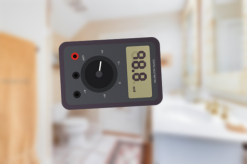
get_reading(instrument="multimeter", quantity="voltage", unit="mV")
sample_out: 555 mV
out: 98.8 mV
